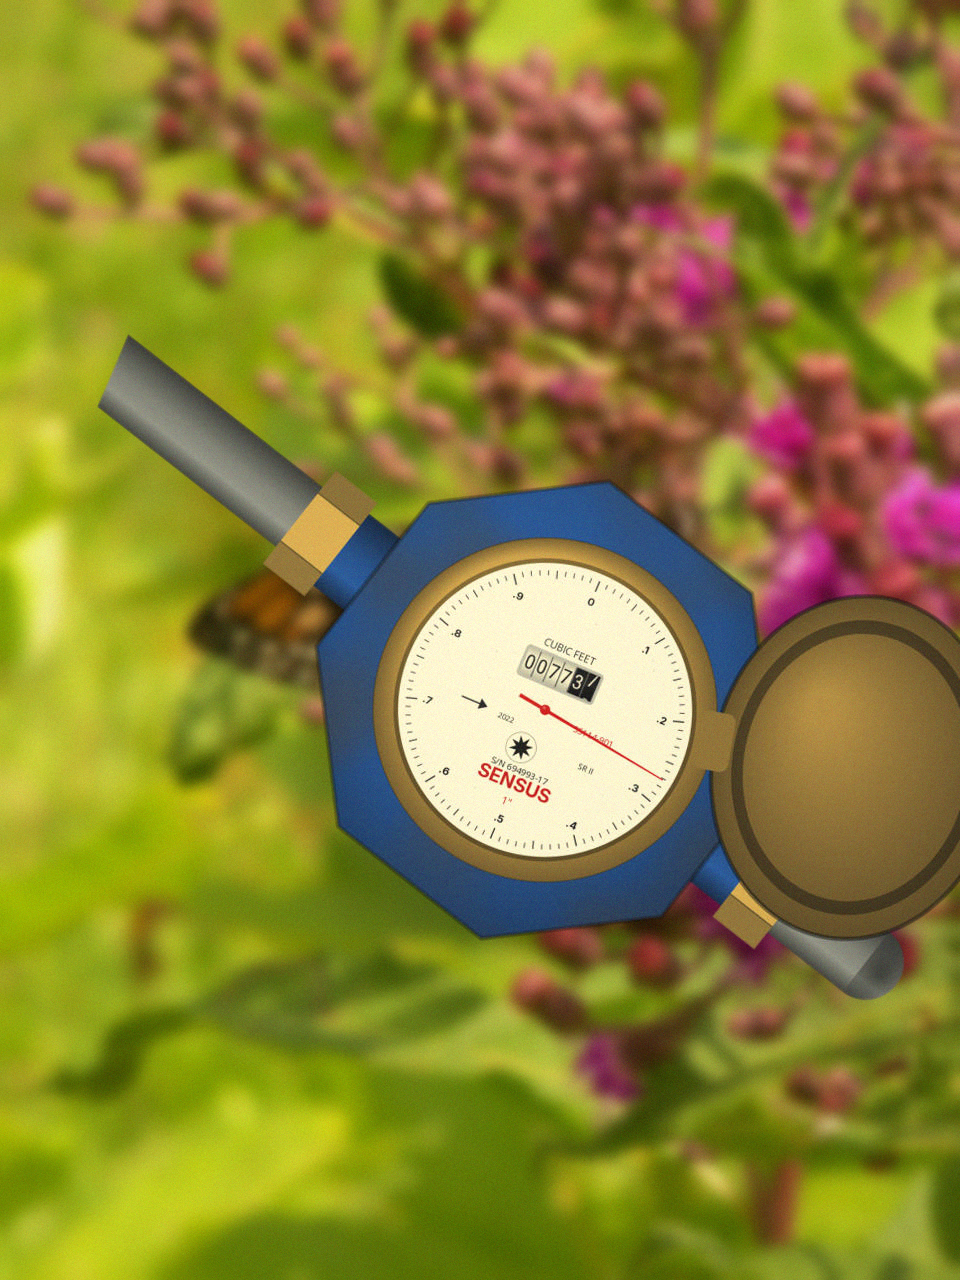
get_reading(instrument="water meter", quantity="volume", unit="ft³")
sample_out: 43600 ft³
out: 7737.27 ft³
